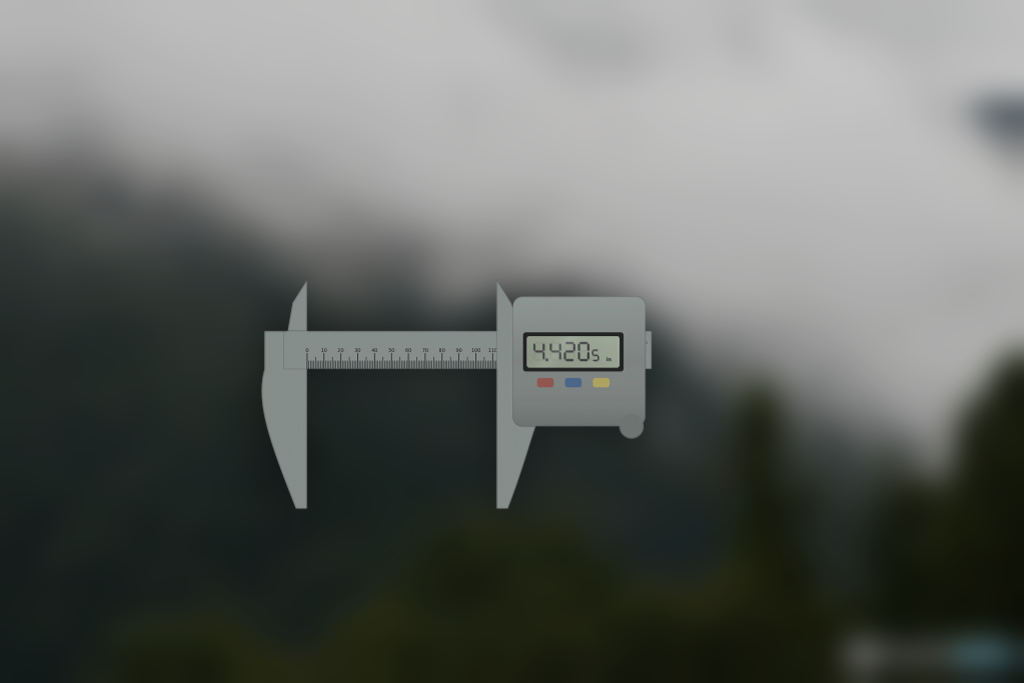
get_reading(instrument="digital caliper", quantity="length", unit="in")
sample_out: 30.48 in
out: 4.4205 in
